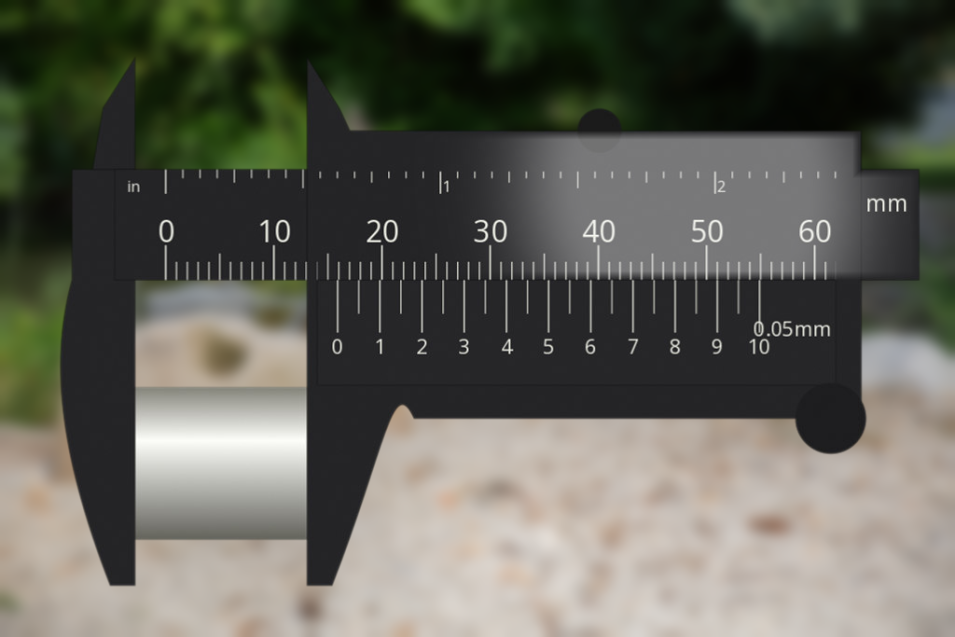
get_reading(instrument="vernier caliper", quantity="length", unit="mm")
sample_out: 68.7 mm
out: 15.9 mm
